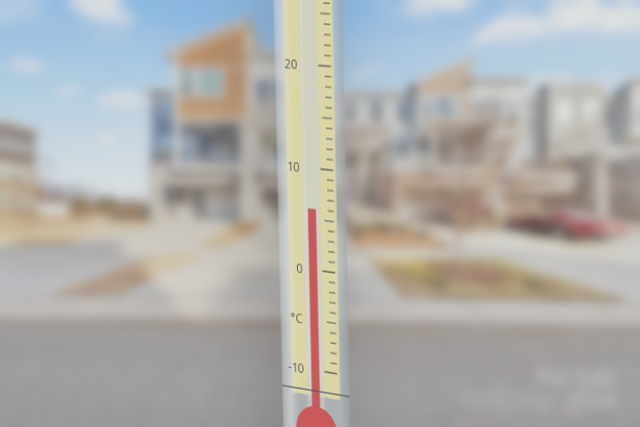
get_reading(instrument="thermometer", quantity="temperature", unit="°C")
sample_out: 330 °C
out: 6 °C
